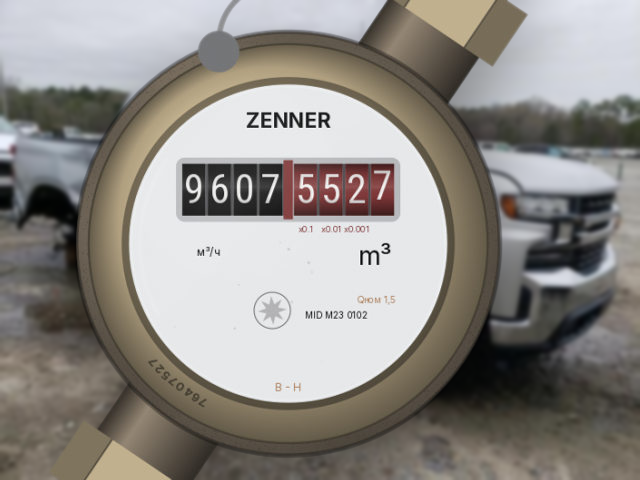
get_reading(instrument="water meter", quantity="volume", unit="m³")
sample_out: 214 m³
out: 9607.5527 m³
